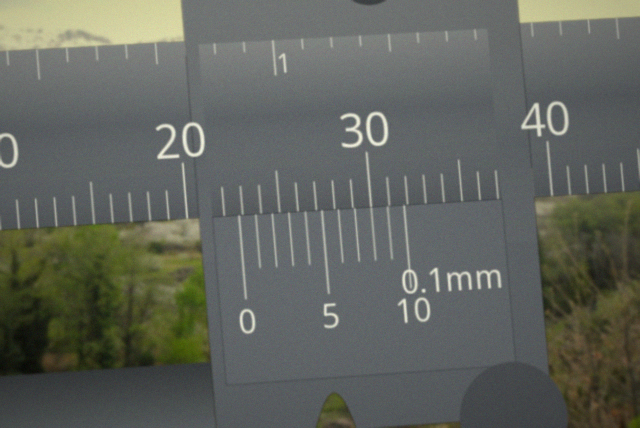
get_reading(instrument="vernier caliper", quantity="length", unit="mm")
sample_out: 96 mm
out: 22.8 mm
